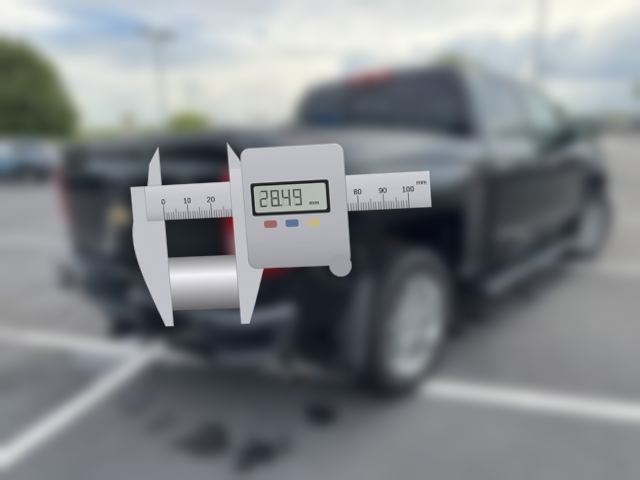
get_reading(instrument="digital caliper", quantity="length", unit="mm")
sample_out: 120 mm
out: 28.49 mm
